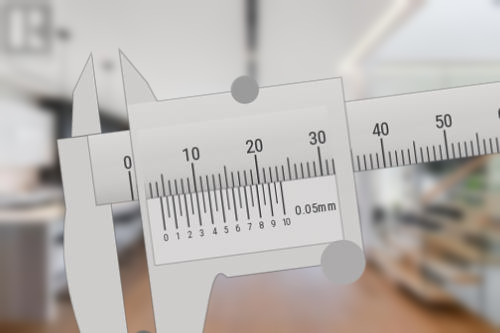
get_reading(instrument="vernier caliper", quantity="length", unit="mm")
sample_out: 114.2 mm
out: 4.4 mm
